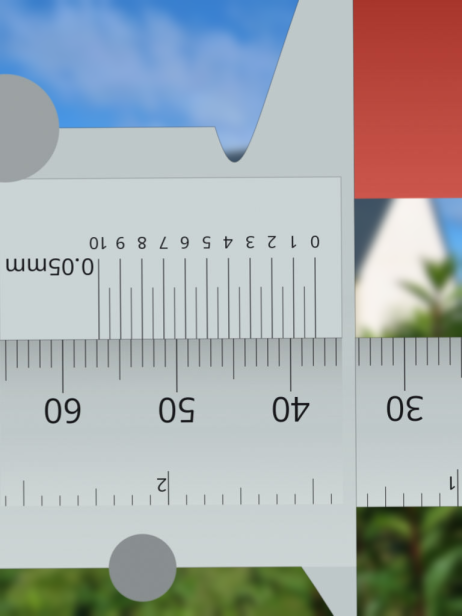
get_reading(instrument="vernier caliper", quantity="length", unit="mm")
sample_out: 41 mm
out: 37.8 mm
